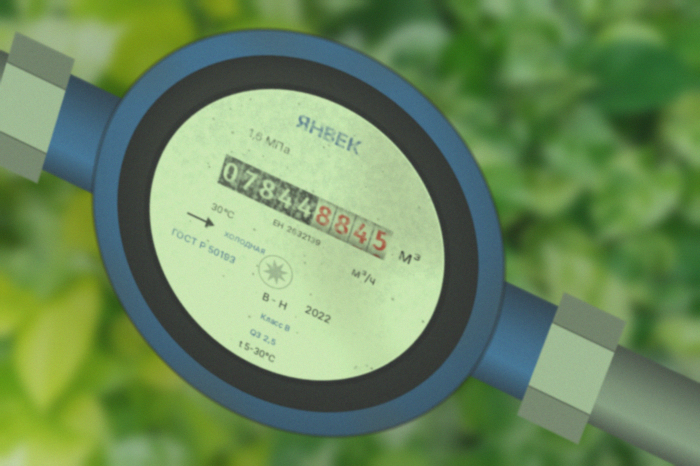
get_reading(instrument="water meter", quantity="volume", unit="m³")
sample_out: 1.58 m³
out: 7844.8845 m³
